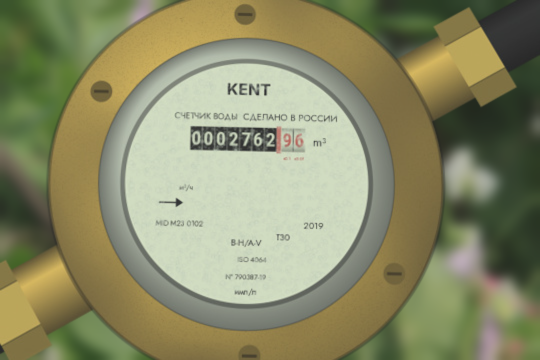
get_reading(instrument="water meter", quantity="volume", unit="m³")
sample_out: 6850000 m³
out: 2762.96 m³
